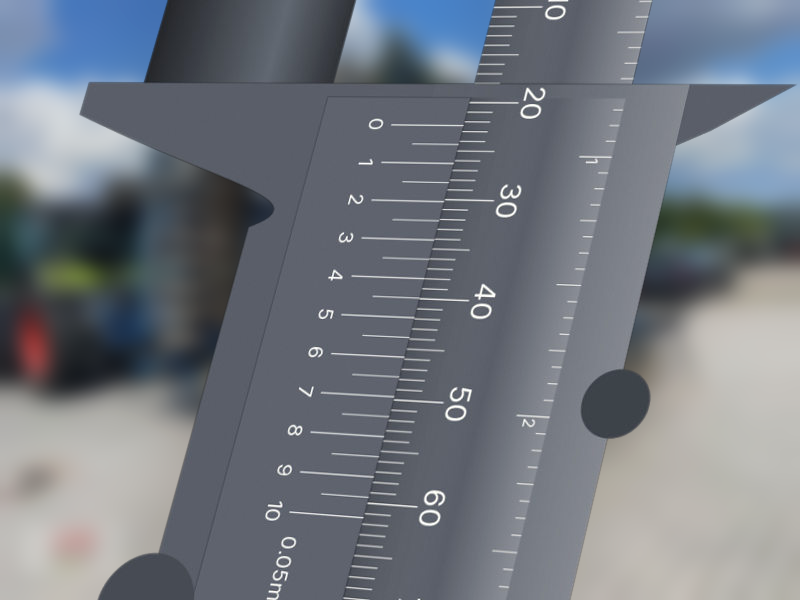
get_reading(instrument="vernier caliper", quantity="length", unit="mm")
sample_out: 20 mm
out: 22.4 mm
